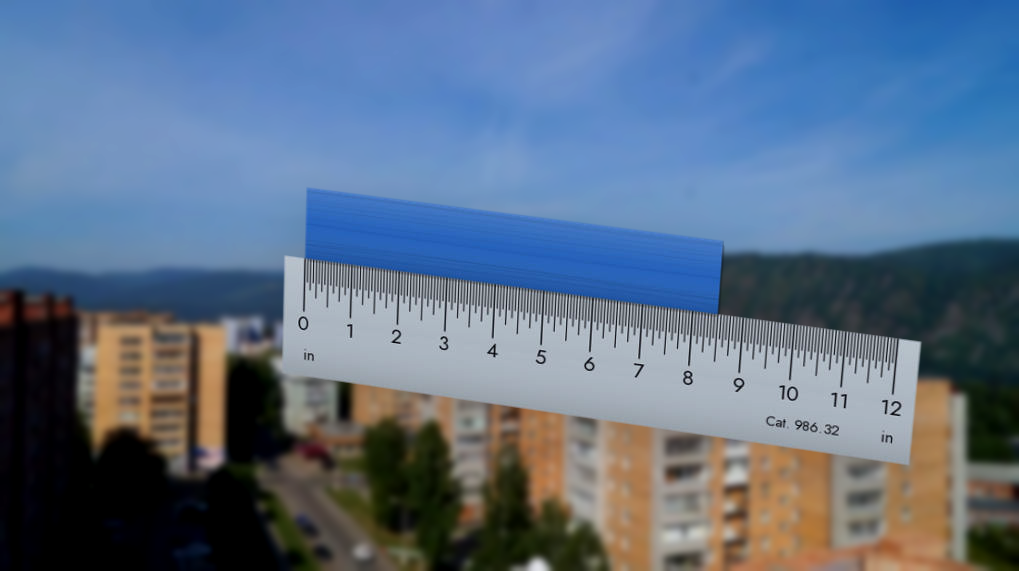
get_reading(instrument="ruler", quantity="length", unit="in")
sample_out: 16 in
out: 8.5 in
